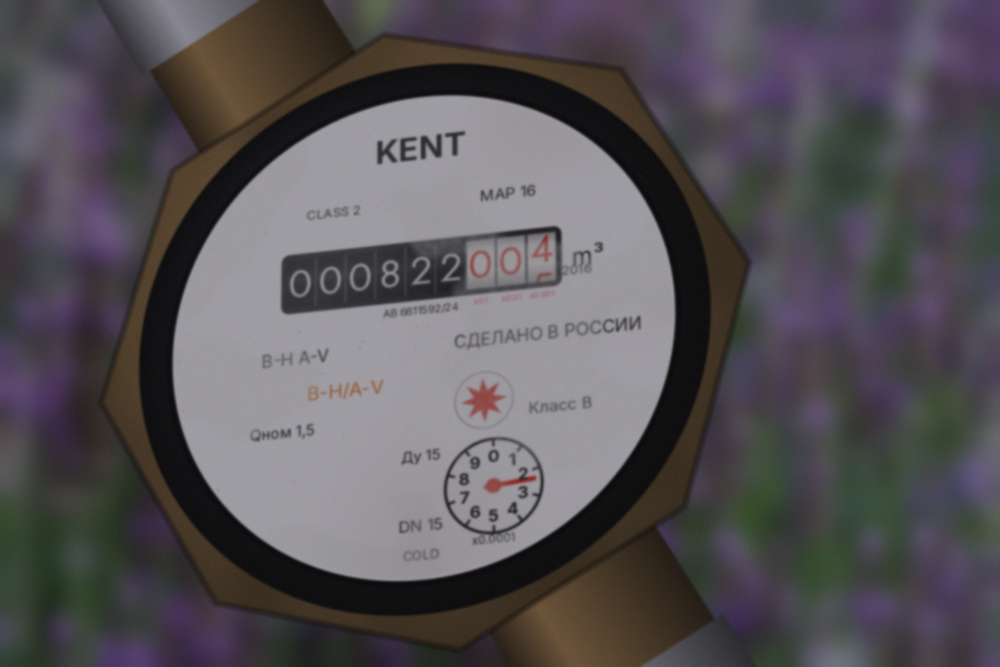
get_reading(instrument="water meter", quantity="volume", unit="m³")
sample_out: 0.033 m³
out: 822.0042 m³
